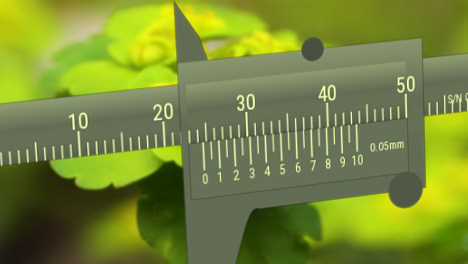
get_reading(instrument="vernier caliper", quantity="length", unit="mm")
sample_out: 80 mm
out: 24.6 mm
